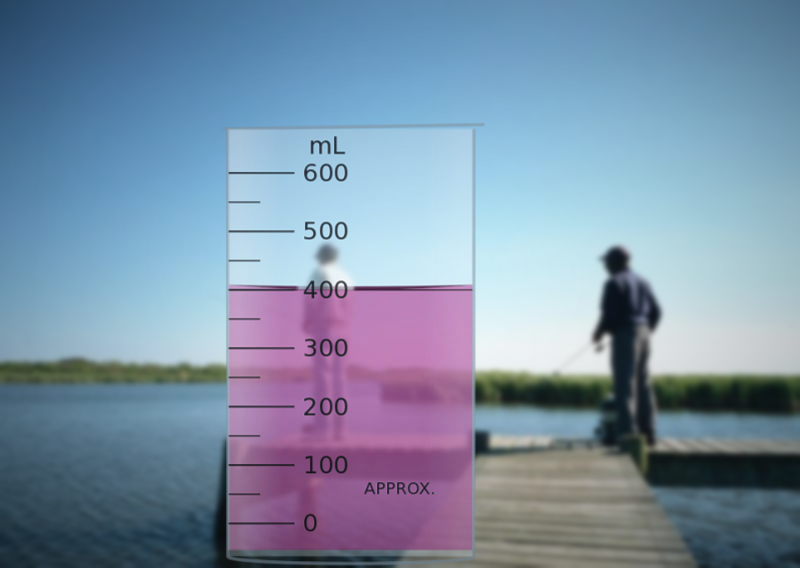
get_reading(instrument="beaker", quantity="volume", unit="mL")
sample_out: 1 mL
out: 400 mL
